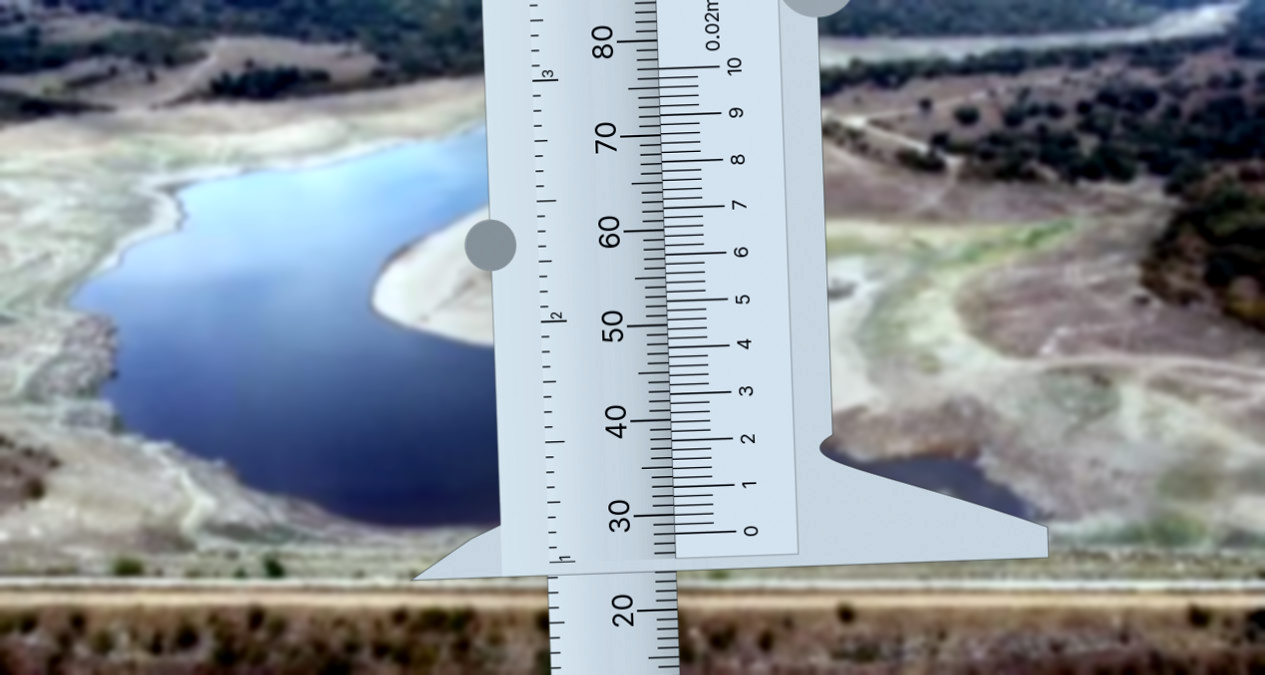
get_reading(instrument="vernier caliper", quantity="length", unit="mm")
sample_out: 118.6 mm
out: 28.0 mm
